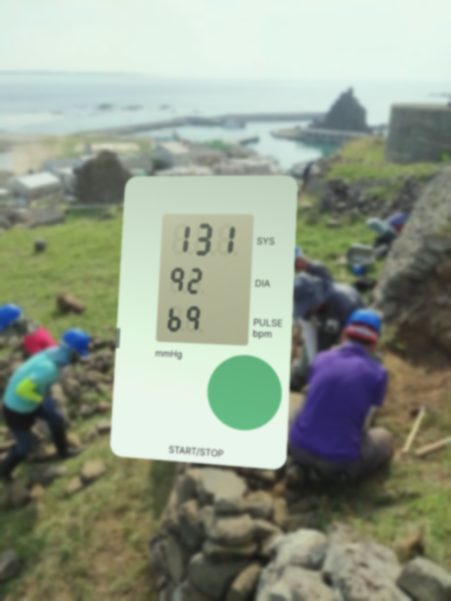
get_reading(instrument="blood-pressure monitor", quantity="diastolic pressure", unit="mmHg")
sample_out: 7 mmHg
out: 92 mmHg
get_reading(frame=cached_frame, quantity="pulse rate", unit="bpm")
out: 69 bpm
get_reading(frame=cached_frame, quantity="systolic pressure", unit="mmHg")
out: 131 mmHg
